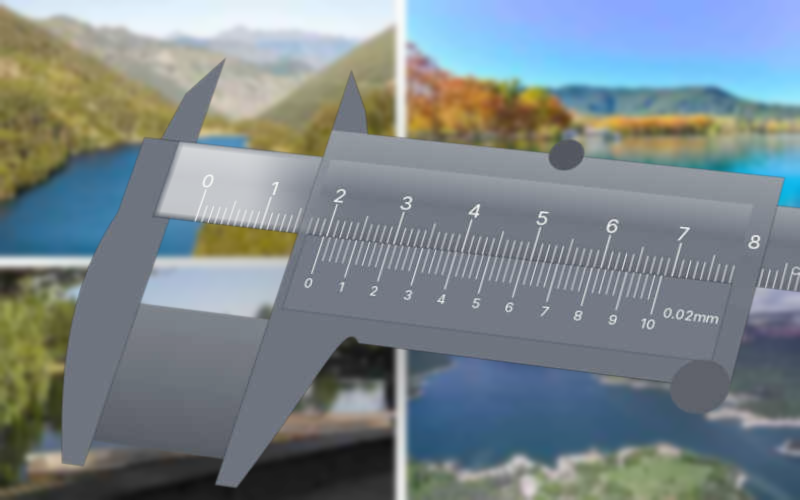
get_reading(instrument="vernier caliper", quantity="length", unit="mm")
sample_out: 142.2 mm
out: 19.6 mm
